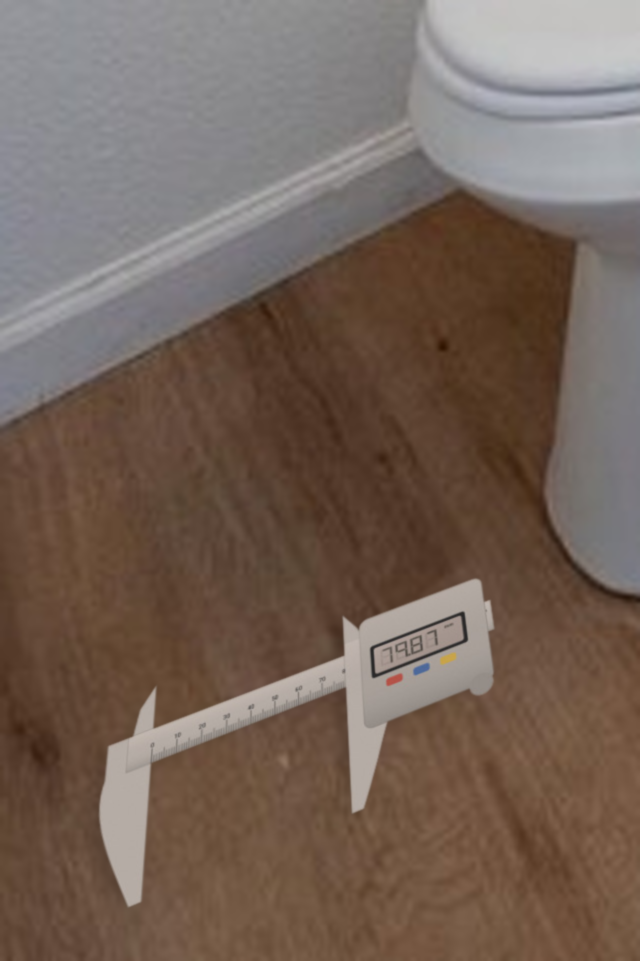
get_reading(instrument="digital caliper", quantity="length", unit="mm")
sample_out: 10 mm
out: 79.87 mm
